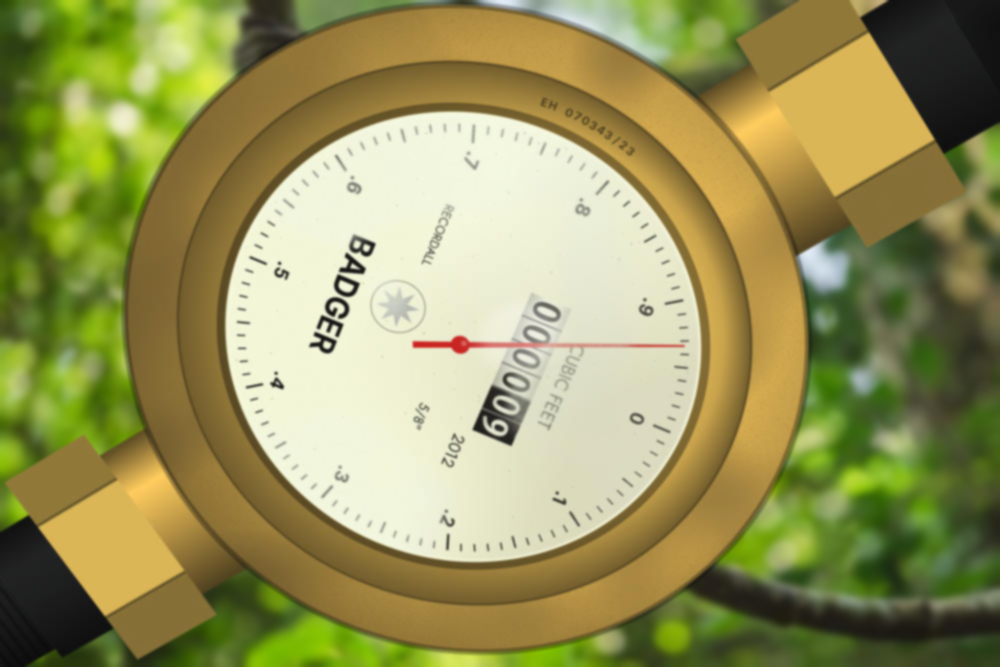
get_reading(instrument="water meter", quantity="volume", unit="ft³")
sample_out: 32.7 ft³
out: 8.93 ft³
